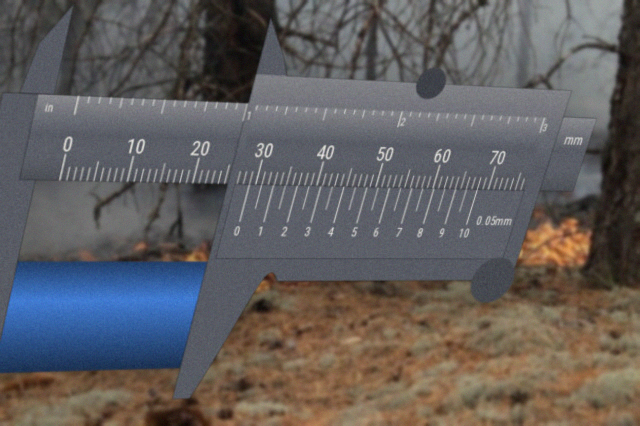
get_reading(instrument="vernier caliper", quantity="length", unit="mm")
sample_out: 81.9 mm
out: 29.0 mm
